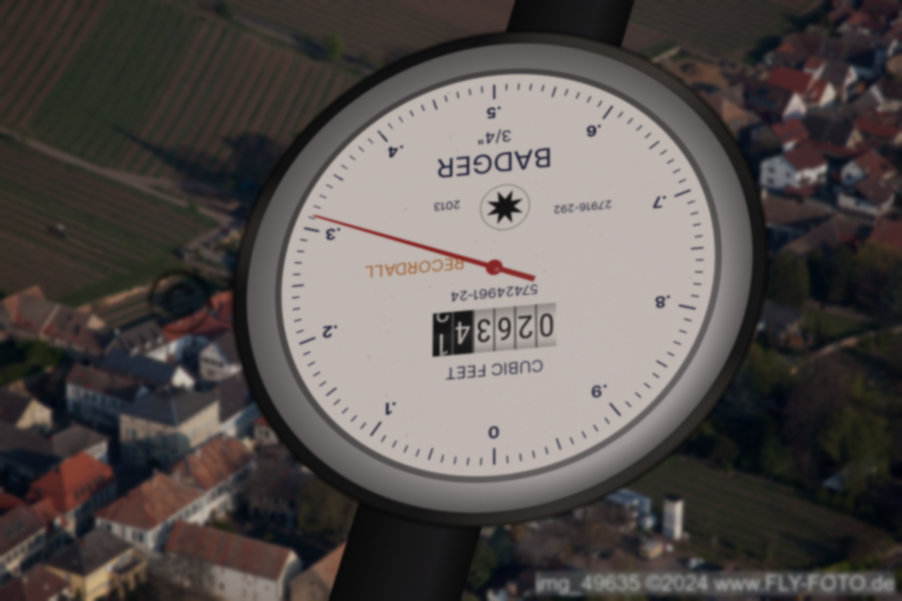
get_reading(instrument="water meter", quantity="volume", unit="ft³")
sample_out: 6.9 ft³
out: 26341.31 ft³
